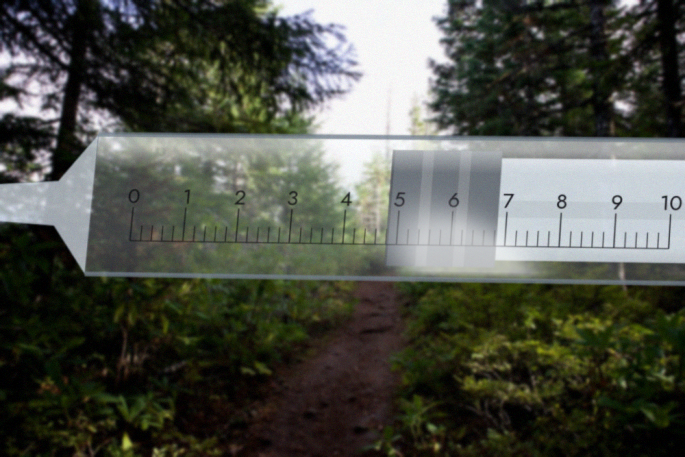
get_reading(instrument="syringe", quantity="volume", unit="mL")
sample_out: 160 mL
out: 4.8 mL
